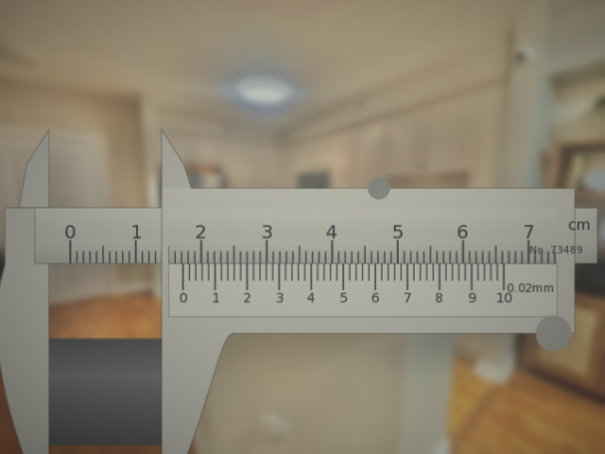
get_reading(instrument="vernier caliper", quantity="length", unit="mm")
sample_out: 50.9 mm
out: 17.2 mm
